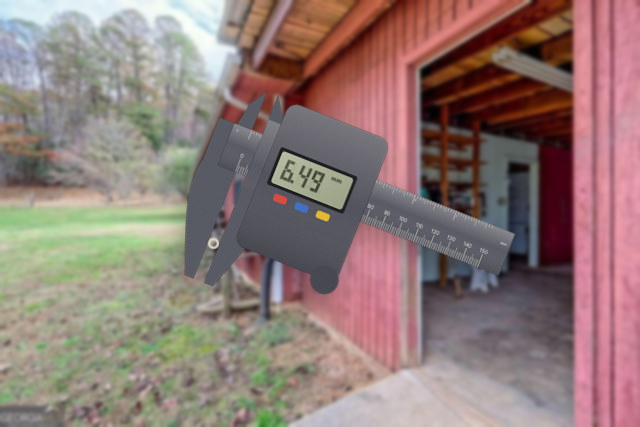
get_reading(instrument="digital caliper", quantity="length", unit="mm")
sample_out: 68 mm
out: 6.49 mm
